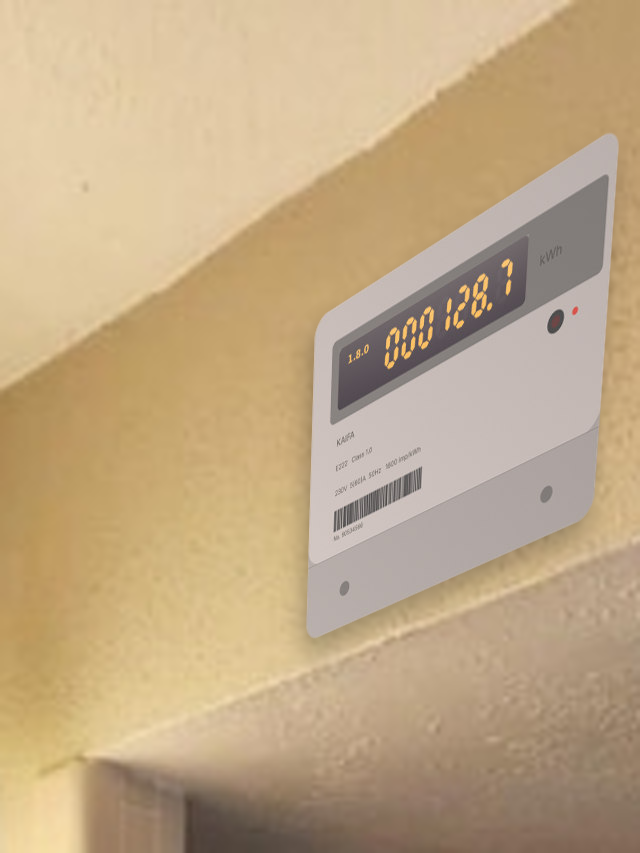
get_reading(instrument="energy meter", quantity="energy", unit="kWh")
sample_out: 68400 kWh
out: 128.7 kWh
